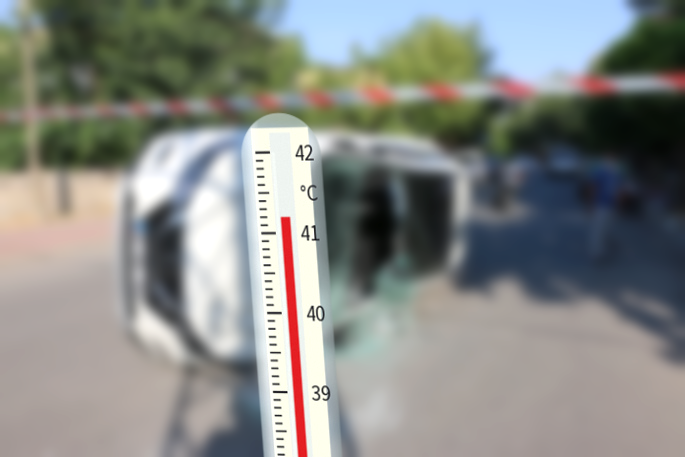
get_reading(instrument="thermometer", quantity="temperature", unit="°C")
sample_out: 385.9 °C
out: 41.2 °C
